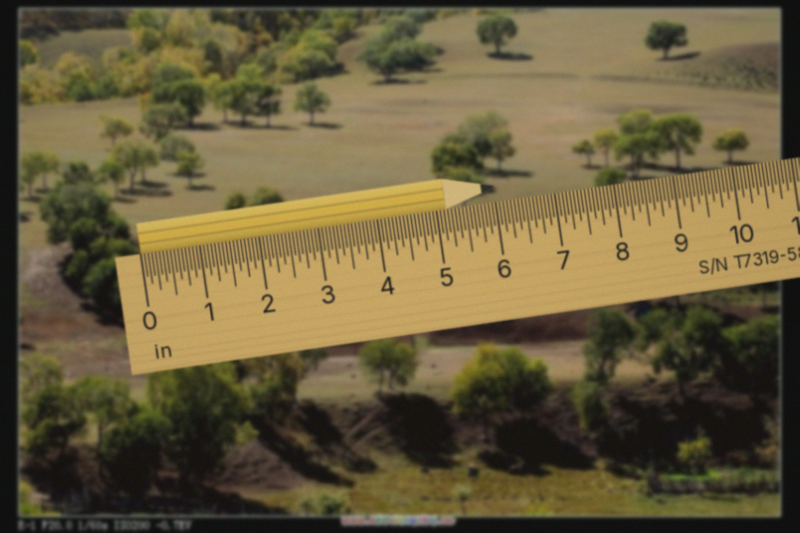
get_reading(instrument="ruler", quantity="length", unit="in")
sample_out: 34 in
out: 6 in
